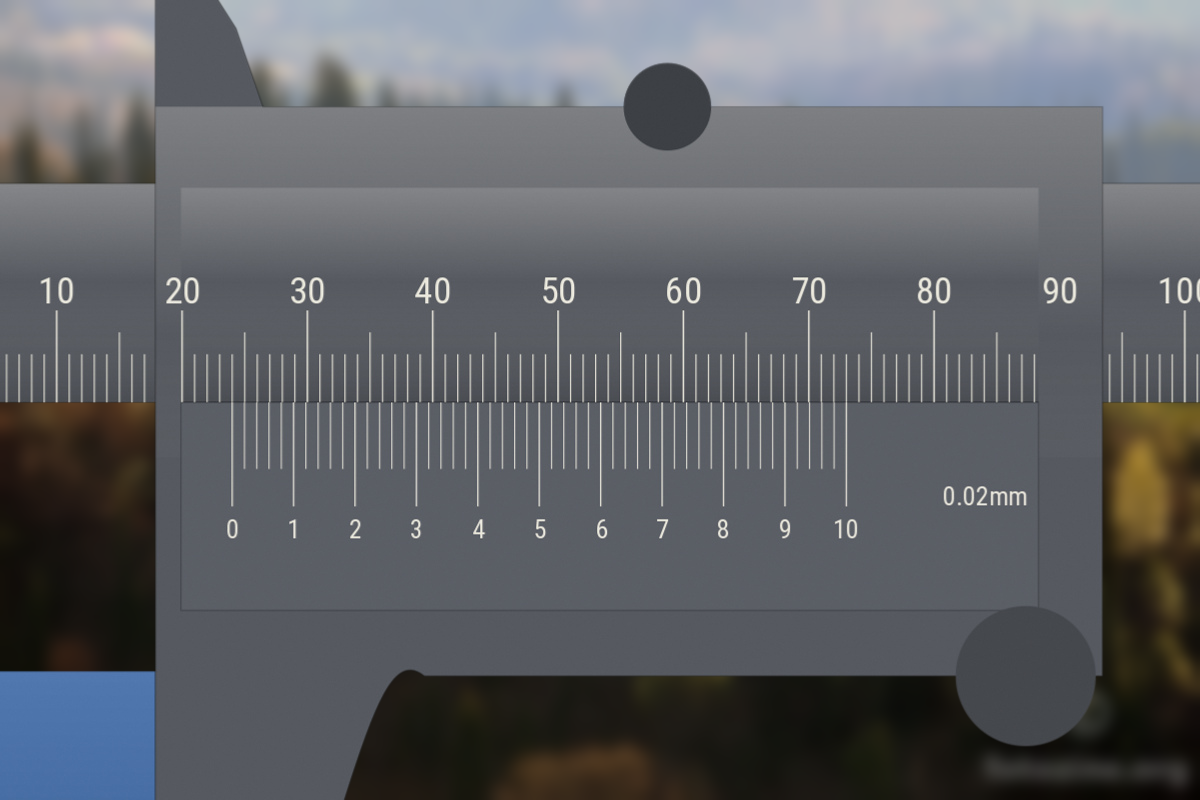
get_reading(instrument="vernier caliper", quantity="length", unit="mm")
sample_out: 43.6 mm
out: 24.0 mm
